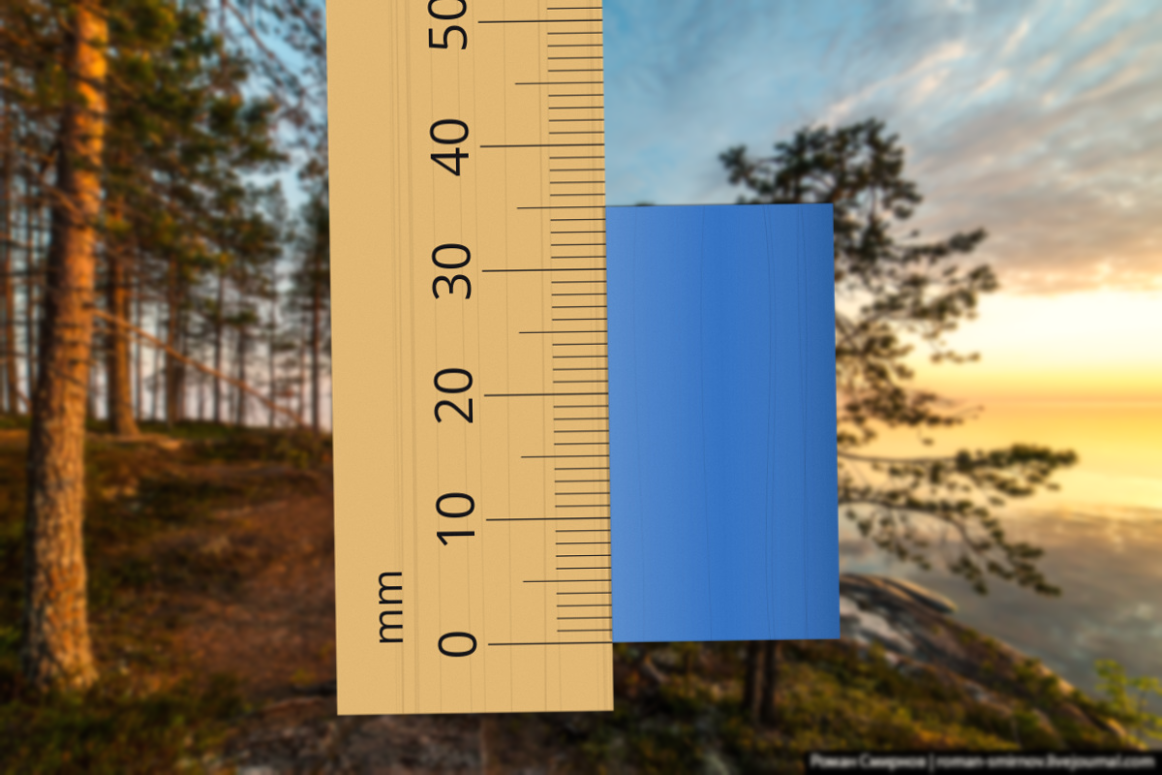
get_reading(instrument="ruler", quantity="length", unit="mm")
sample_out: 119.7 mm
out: 35 mm
